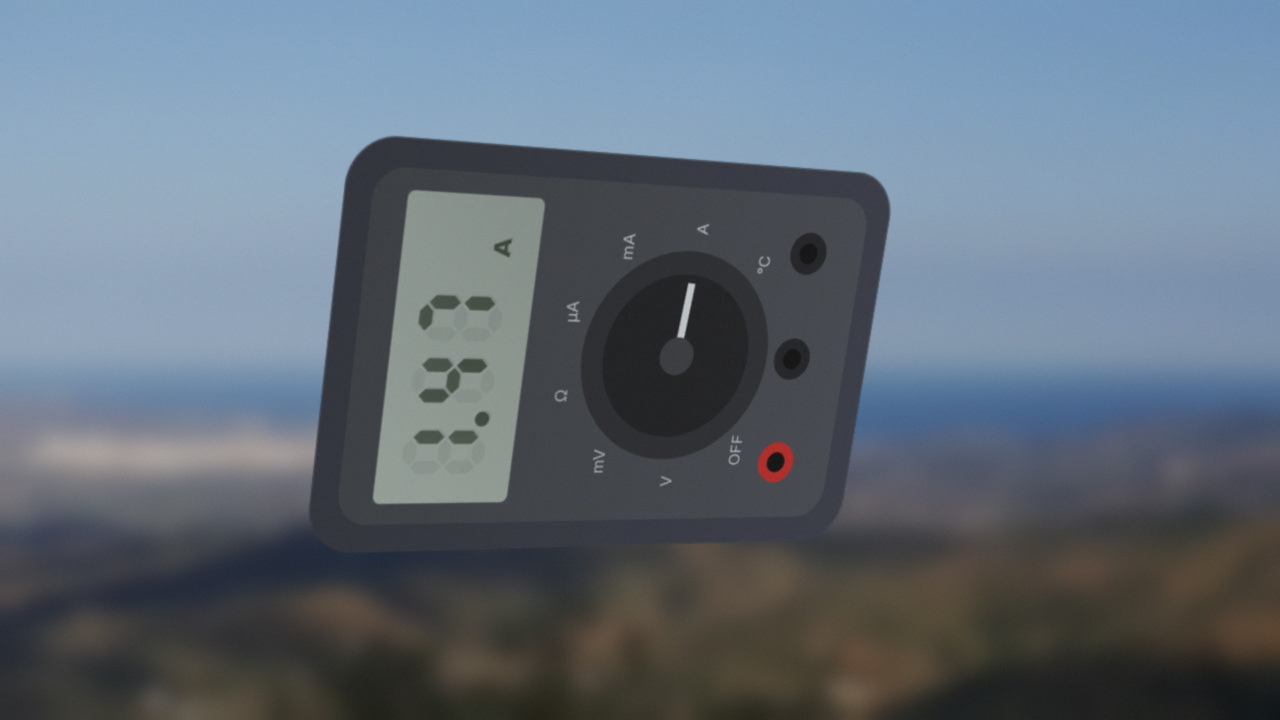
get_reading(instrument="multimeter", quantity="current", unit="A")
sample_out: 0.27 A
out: 1.47 A
